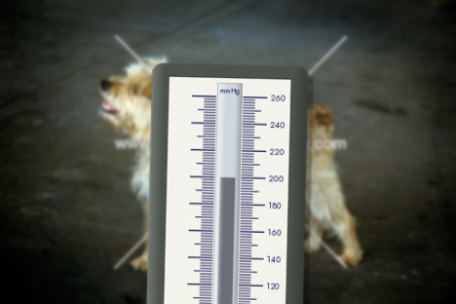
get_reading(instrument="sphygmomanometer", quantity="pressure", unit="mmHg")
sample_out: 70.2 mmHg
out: 200 mmHg
